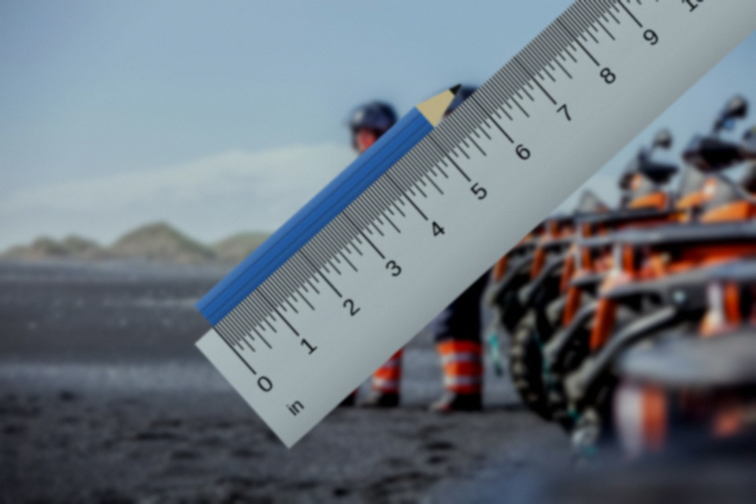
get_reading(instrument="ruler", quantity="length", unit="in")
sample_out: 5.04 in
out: 6 in
